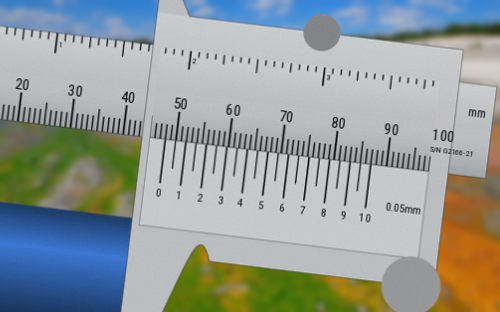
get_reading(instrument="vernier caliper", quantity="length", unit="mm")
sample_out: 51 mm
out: 48.0 mm
